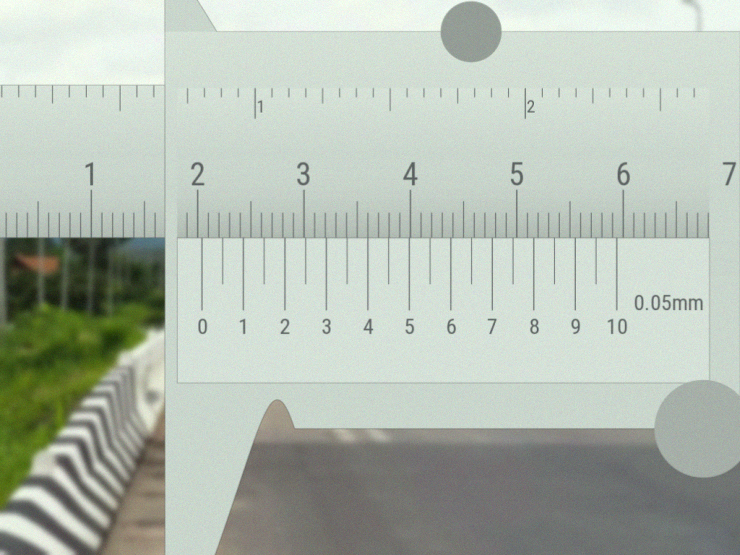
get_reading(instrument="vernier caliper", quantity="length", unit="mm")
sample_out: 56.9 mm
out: 20.4 mm
